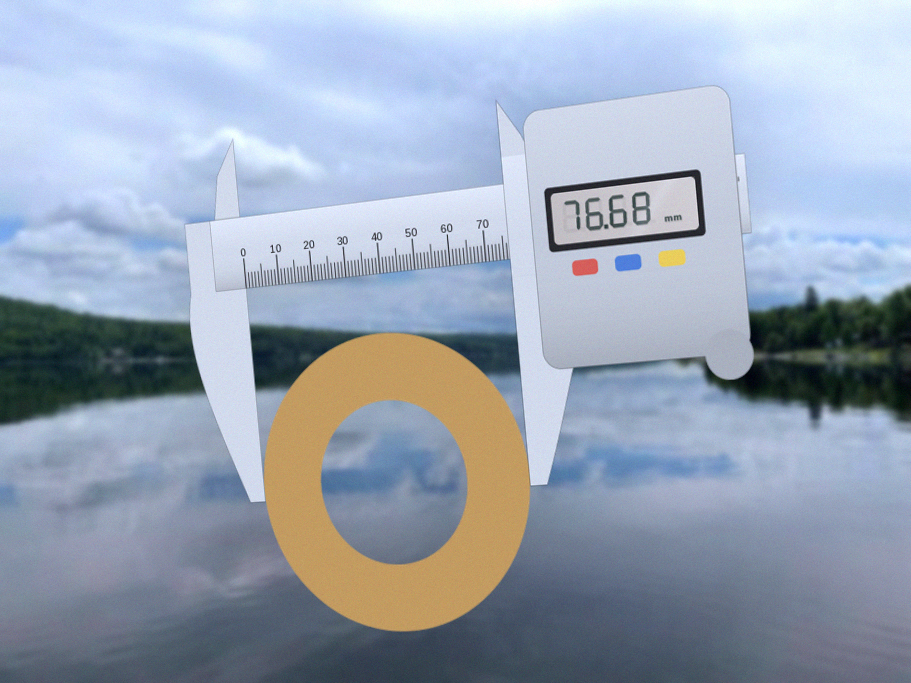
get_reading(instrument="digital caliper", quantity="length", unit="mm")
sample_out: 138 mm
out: 76.68 mm
